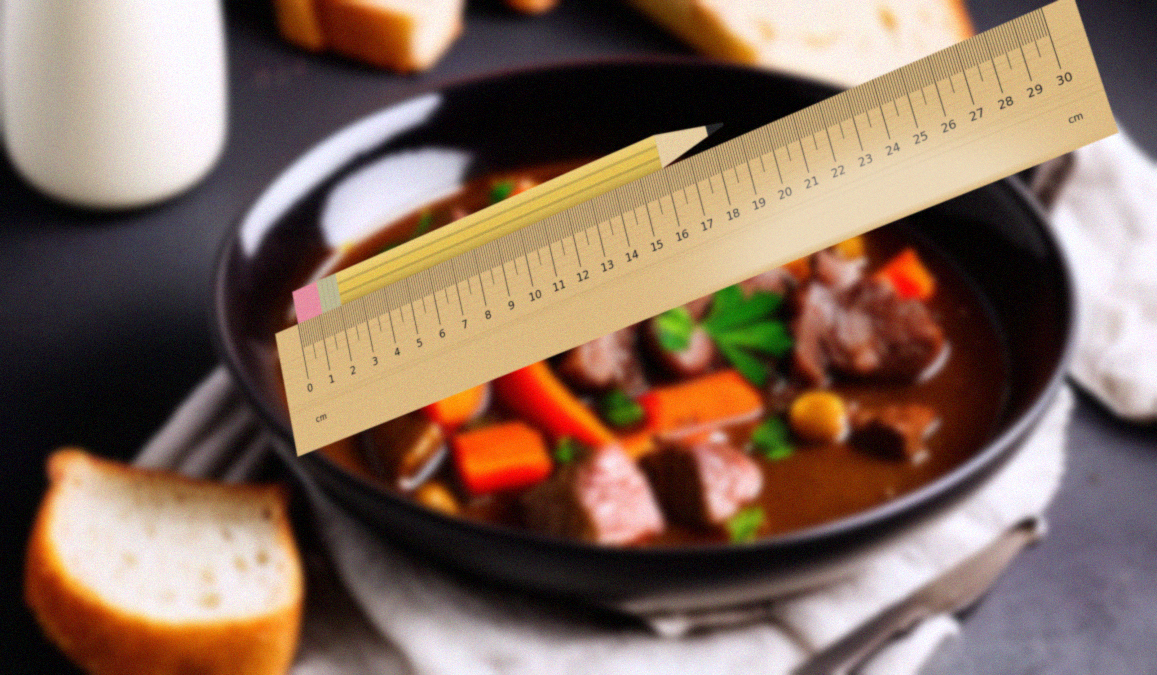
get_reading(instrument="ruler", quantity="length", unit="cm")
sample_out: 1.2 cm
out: 18.5 cm
